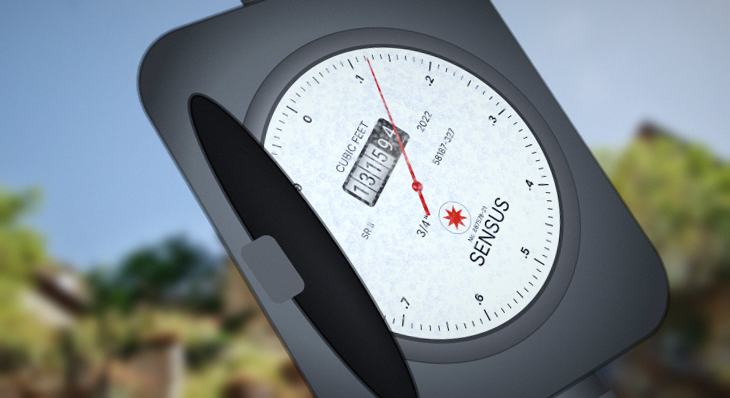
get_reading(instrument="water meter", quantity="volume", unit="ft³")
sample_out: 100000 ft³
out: 131594.12 ft³
